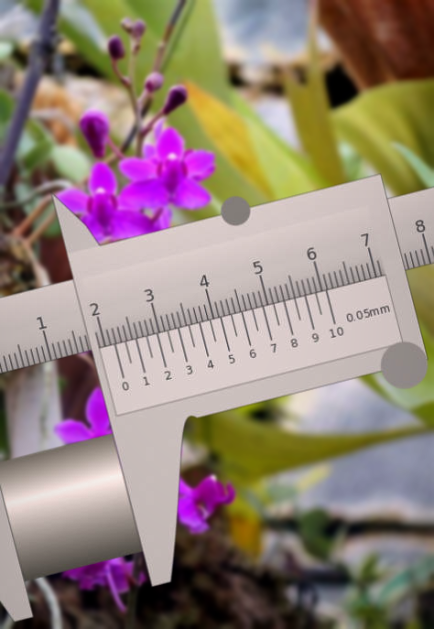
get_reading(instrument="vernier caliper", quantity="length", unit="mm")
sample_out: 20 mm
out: 21.8 mm
